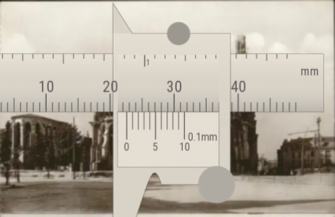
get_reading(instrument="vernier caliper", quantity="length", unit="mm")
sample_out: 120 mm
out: 22.6 mm
